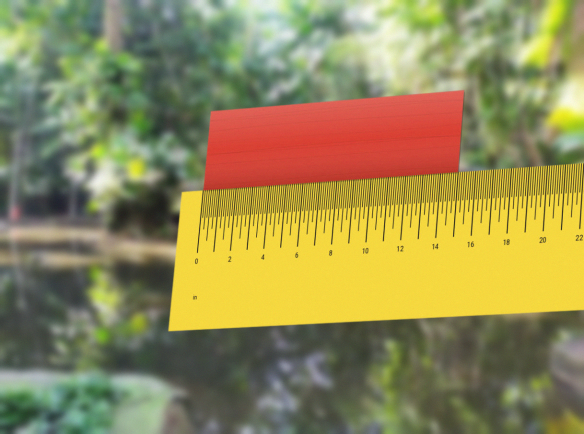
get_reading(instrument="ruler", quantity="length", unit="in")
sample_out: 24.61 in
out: 15 in
